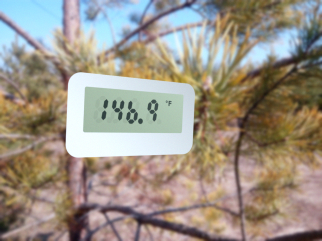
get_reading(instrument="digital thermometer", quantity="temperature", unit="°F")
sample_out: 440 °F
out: 146.9 °F
